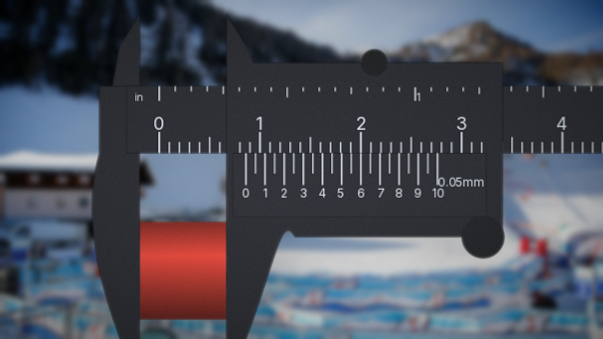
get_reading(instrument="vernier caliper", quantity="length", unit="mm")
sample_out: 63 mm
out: 8.6 mm
